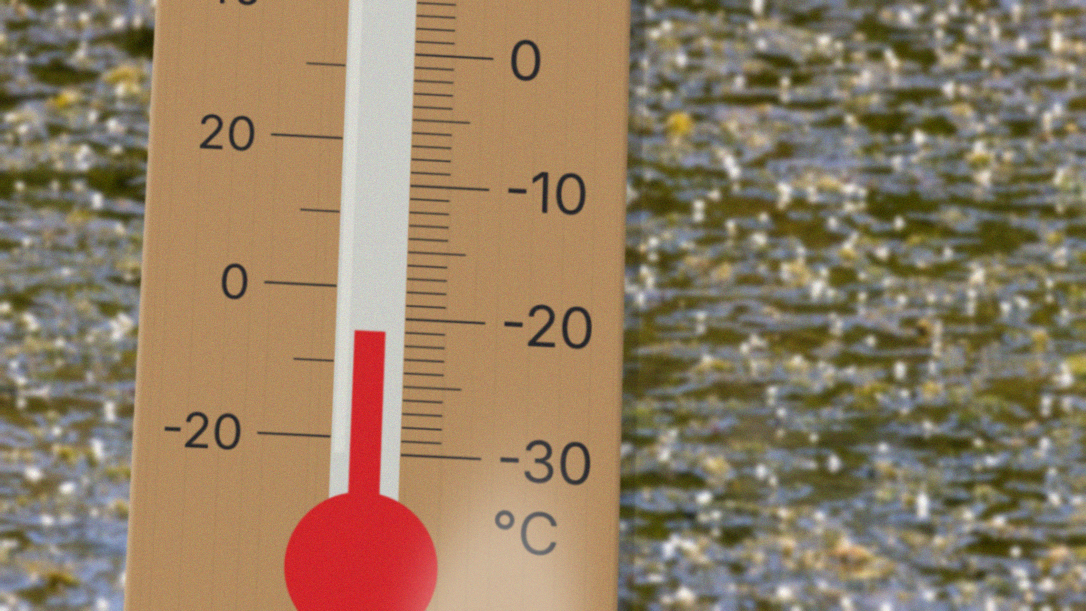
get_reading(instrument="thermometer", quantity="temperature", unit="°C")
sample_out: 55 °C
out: -21 °C
